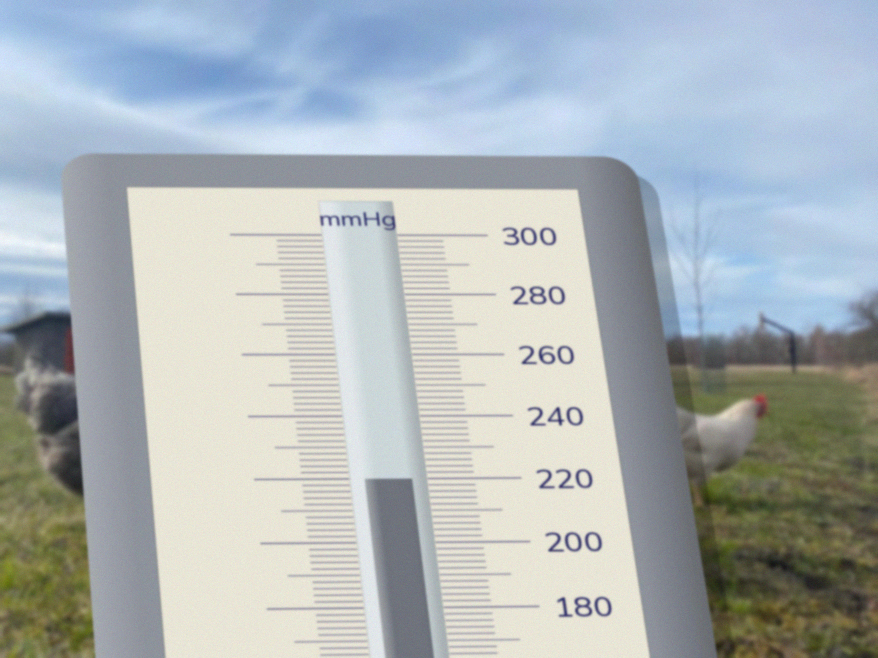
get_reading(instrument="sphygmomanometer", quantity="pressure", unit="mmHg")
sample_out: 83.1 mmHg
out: 220 mmHg
